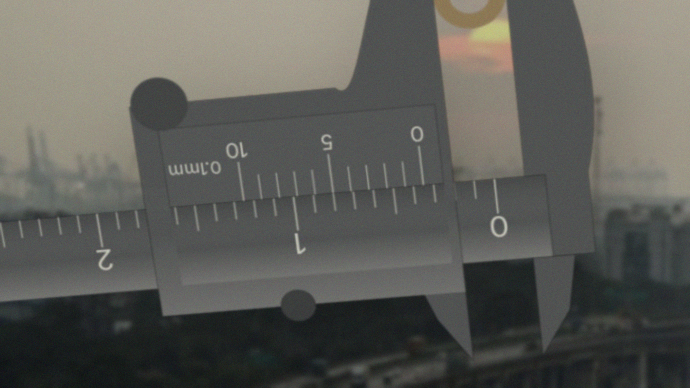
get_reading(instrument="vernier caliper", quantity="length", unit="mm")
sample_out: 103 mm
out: 3.5 mm
